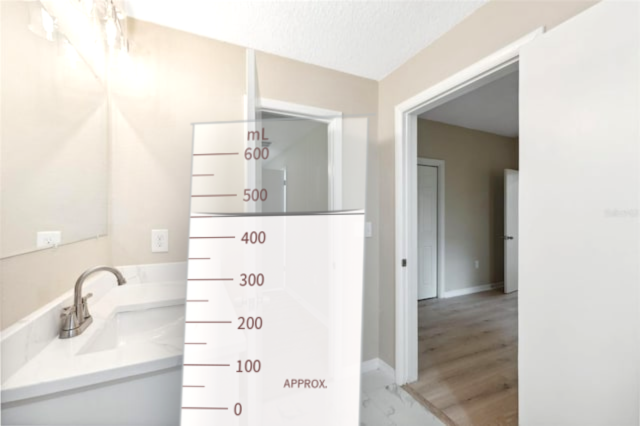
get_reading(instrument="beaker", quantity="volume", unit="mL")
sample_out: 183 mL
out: 450 mL
